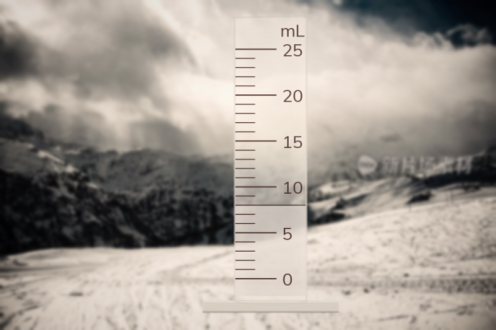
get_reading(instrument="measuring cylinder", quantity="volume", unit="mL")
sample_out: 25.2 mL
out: 8 mL
